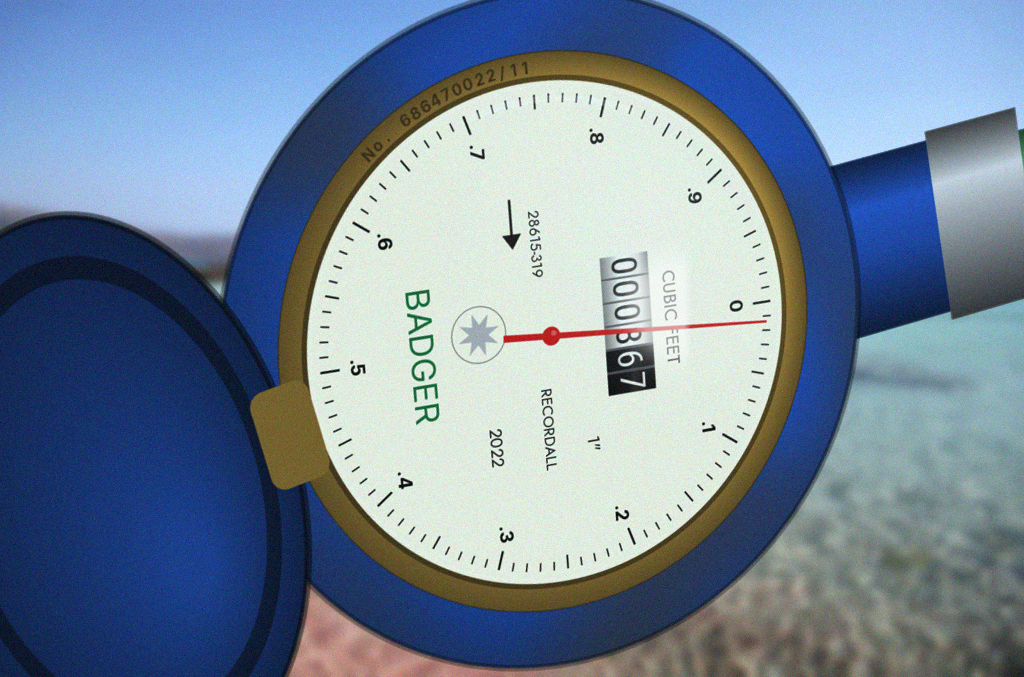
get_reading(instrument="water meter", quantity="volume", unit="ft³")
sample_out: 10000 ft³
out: 867.01 ft³
